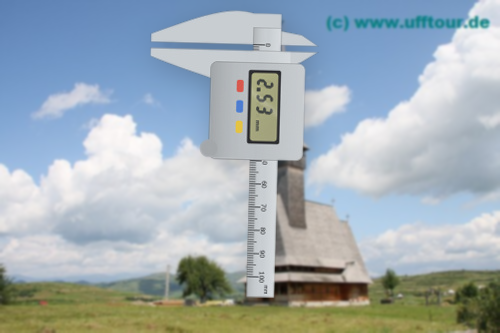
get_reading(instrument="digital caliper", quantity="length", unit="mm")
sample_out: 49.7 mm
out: 2.53 mm
